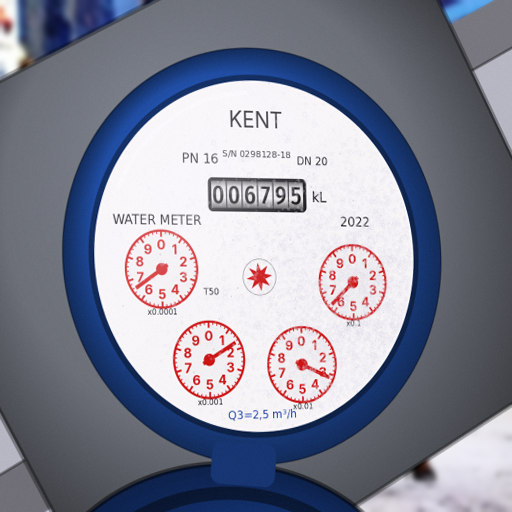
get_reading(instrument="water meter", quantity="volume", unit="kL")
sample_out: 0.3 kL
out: 6795.6316 kL
